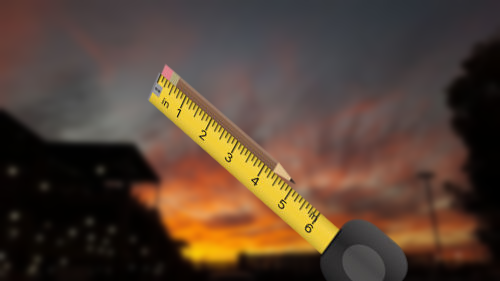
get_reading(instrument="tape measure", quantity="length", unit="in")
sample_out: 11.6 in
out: 5 in
